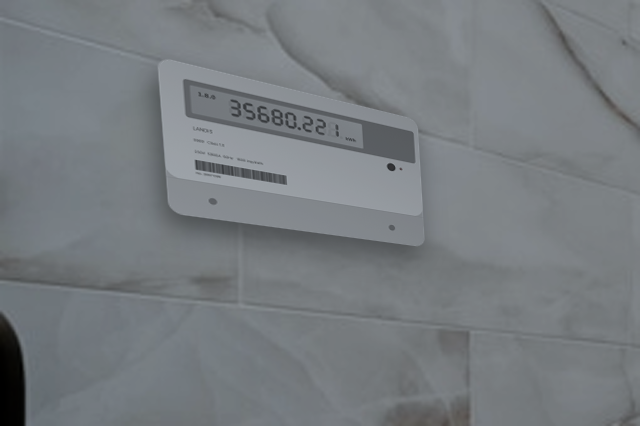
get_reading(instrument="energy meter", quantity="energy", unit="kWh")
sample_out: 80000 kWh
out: 35680.221 kWh
